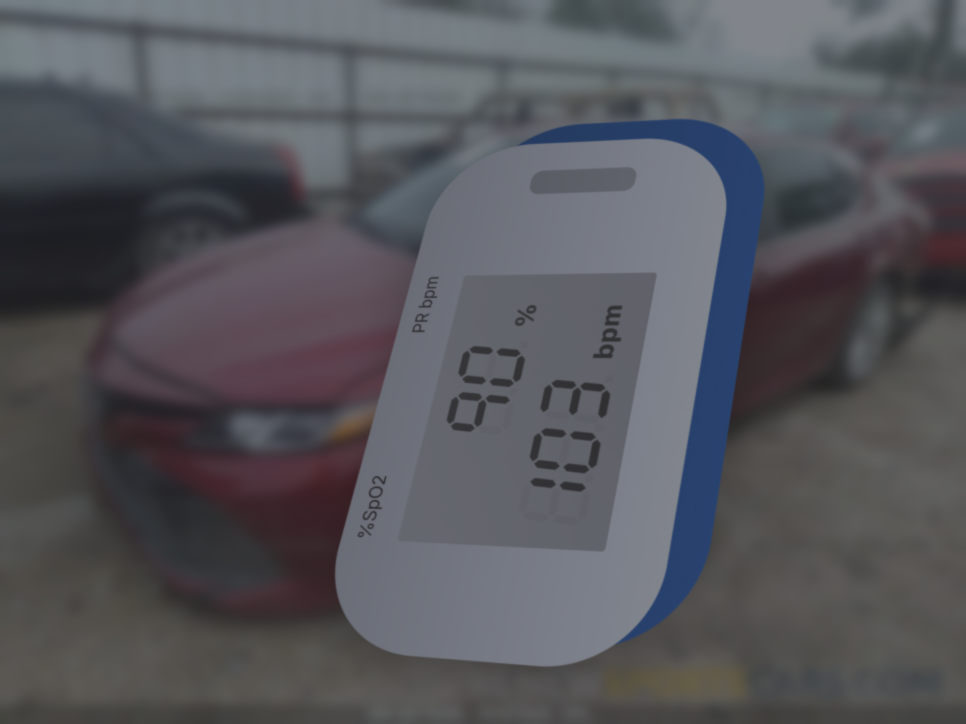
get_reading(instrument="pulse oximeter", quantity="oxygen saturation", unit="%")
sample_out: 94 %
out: 90 %
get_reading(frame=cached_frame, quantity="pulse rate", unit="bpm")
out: 103 bpm
